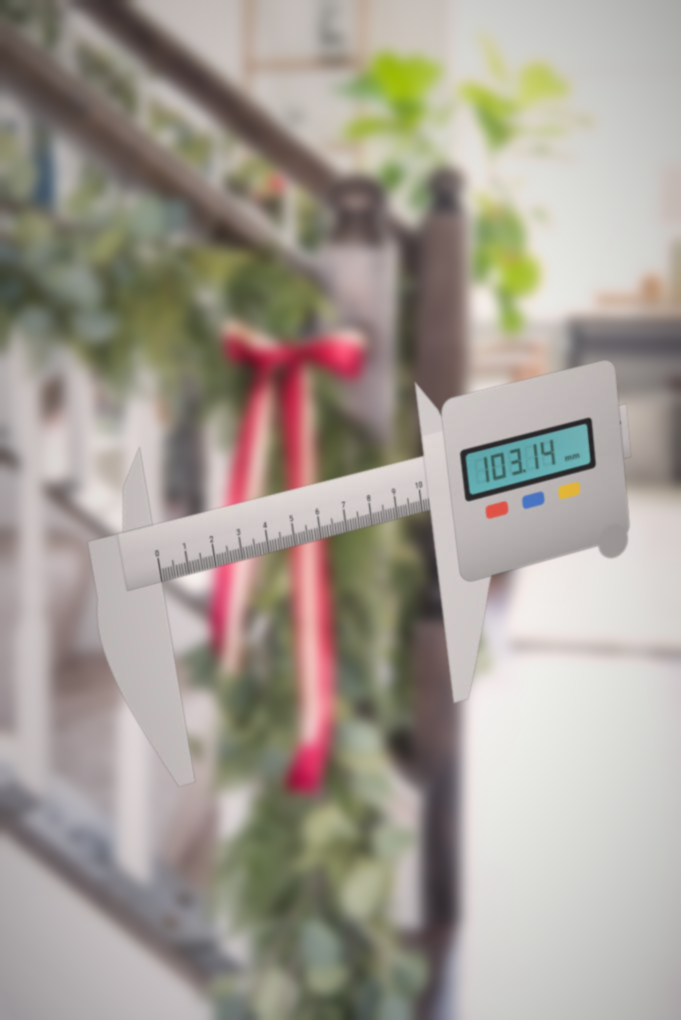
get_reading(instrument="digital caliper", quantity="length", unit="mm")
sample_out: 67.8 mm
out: 103.14 mm
